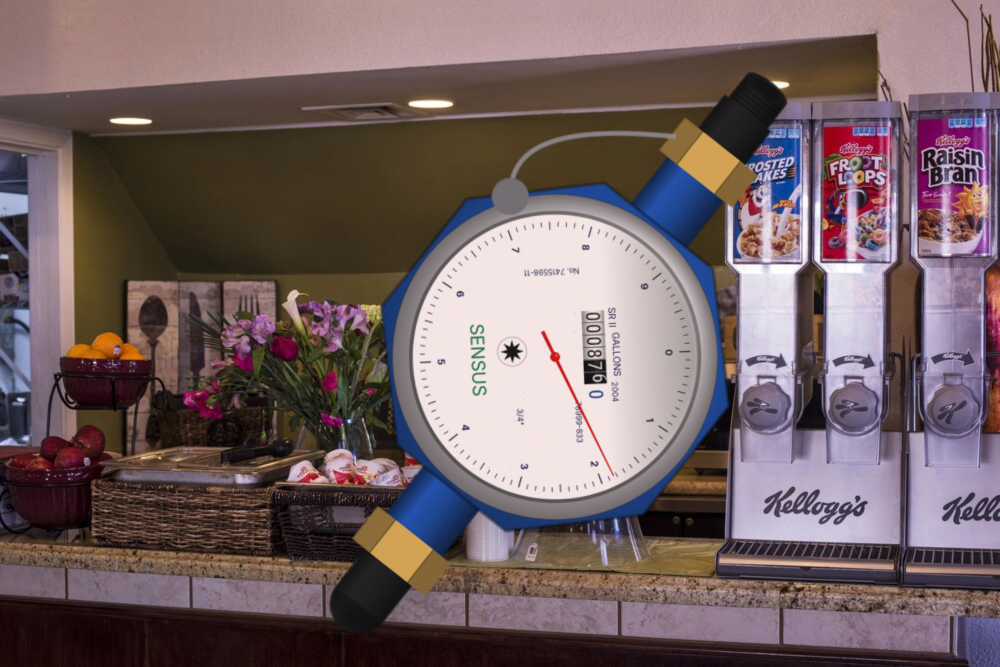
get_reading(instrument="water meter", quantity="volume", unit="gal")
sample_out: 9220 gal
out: 8761.8 gal
